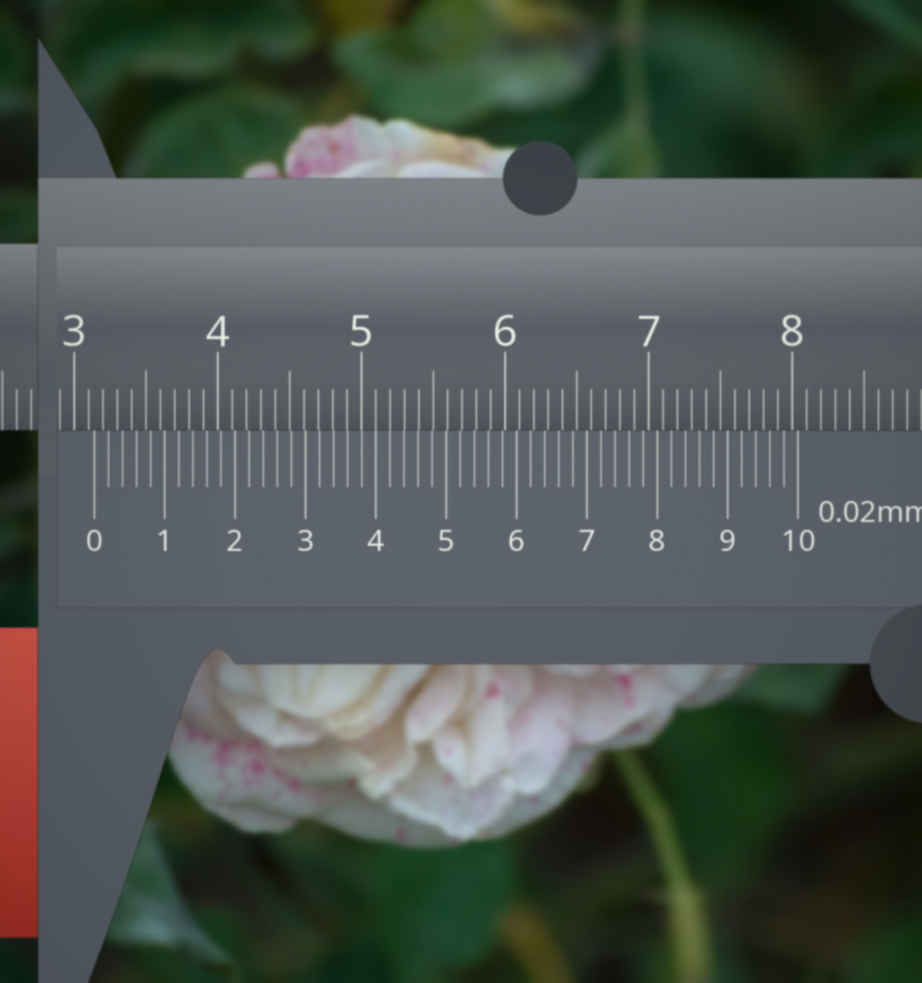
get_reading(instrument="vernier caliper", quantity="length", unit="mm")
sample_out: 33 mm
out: 31.4 mm
